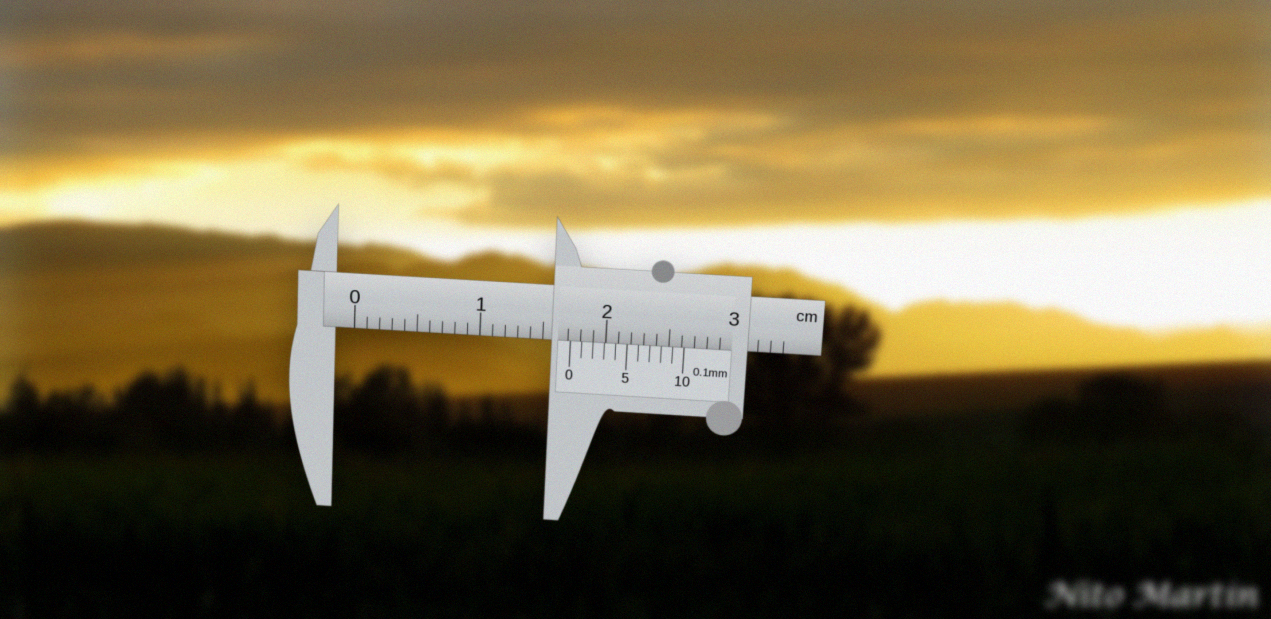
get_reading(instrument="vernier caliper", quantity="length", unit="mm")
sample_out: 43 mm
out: 17.2 mm
